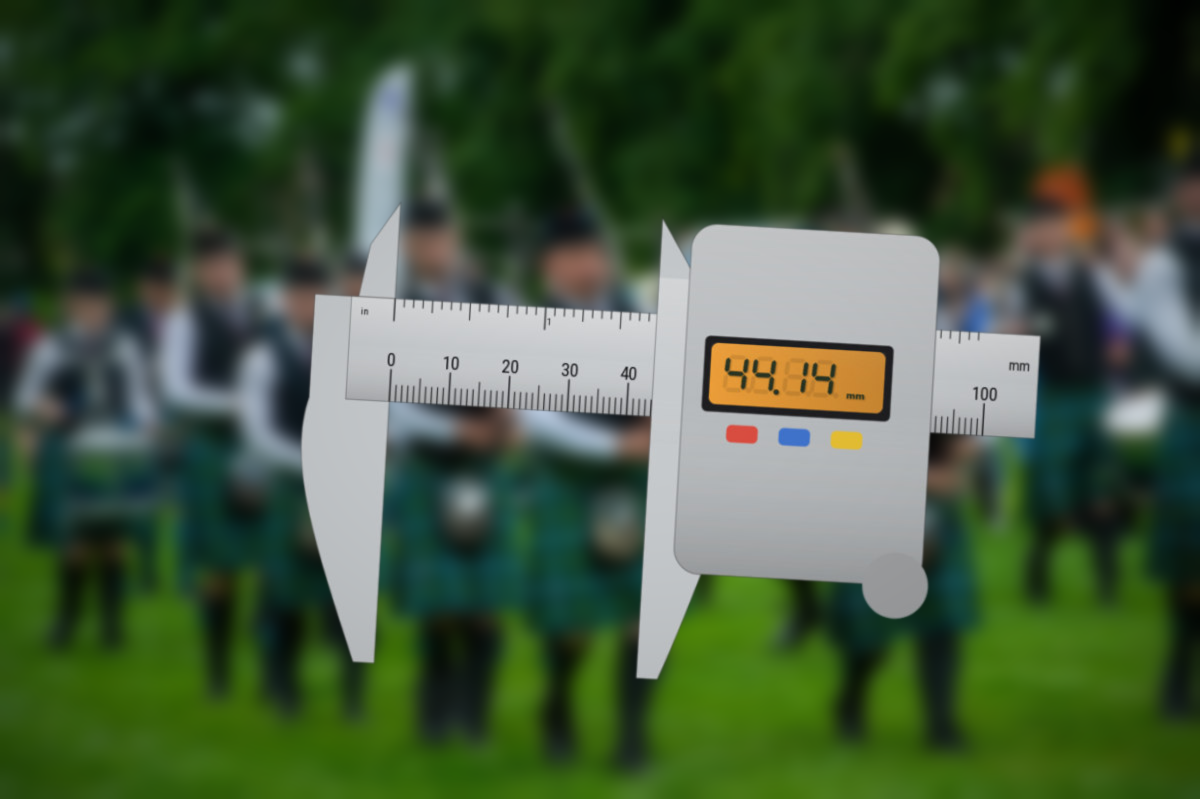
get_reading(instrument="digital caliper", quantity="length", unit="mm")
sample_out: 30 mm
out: 44.14 mm
